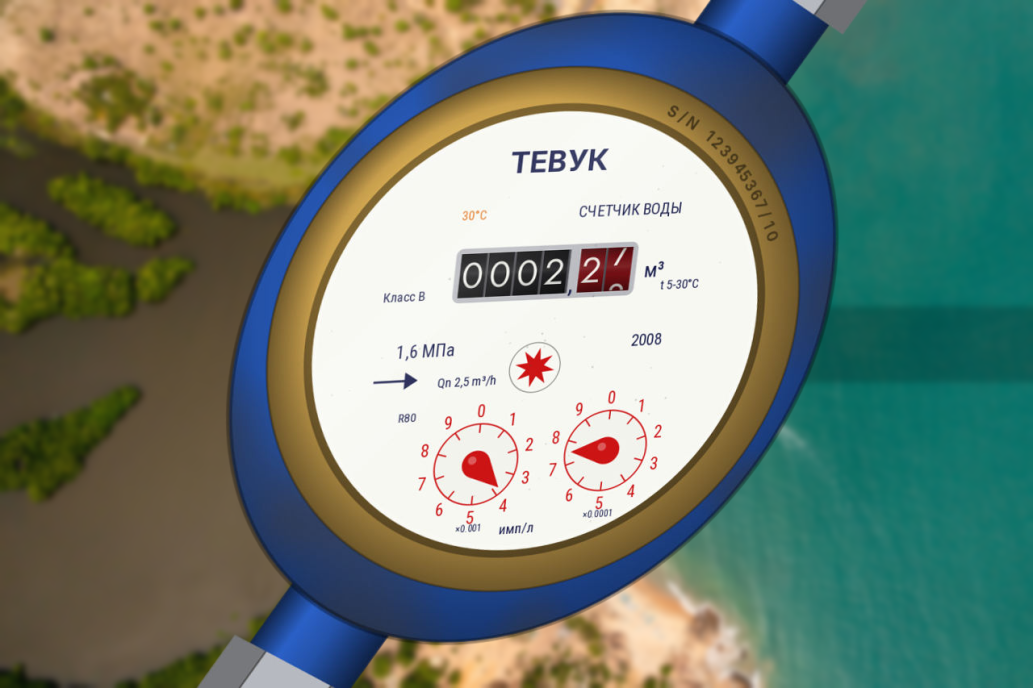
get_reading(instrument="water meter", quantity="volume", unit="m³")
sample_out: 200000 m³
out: 2.2737 m³
